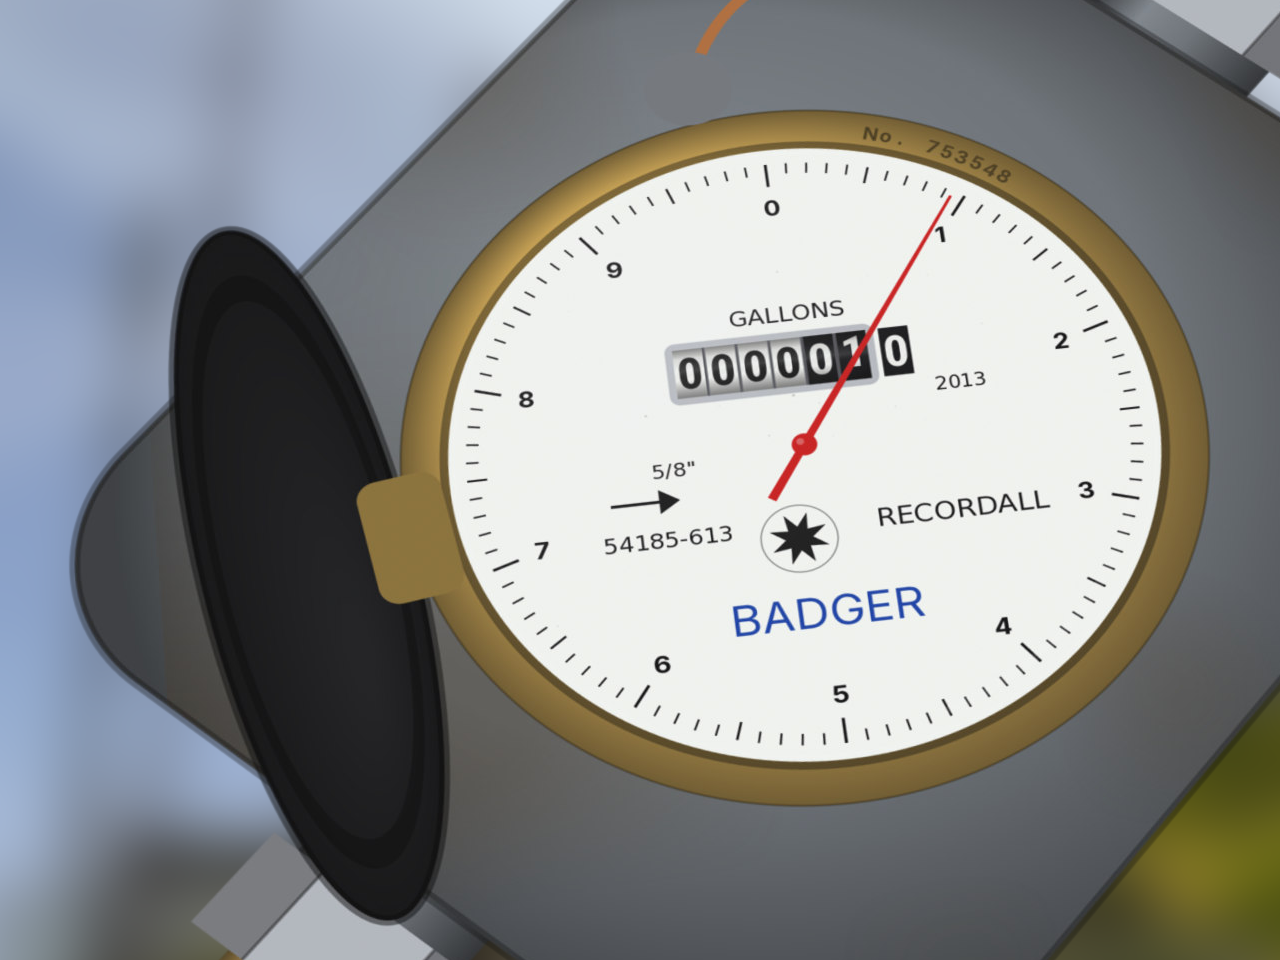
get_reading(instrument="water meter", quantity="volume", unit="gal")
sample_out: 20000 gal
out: 10.9 gal
